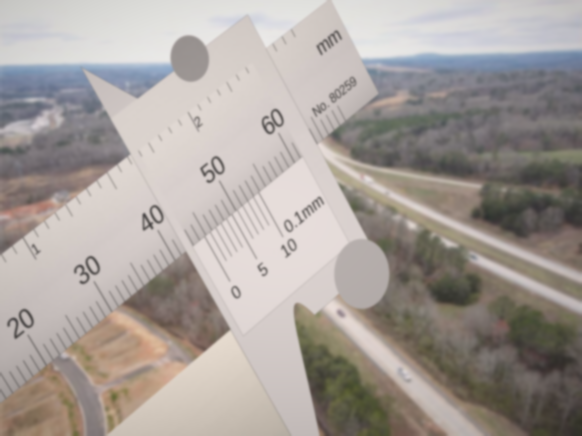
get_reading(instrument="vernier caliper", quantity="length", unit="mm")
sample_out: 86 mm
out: 44.8 mm
